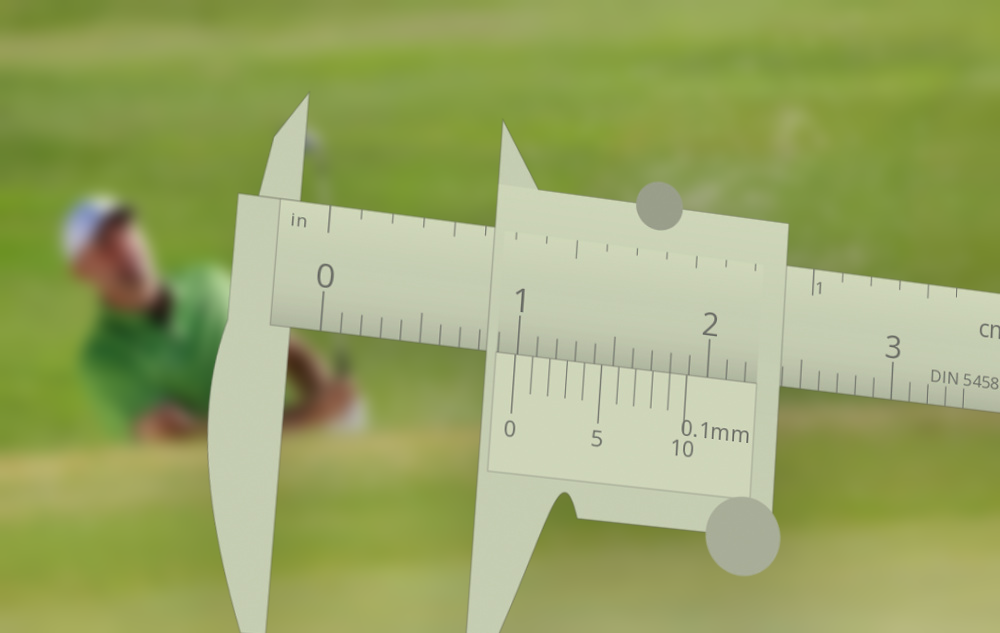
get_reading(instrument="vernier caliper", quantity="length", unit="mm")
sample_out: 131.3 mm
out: 9.9 mm
